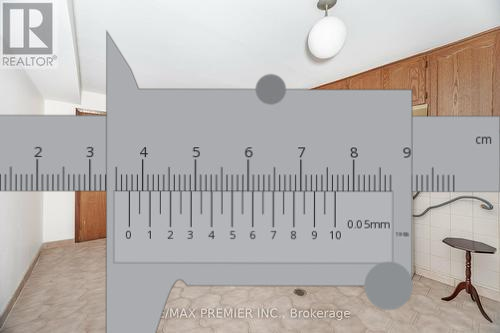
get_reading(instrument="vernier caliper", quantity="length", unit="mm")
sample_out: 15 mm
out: 37.5 mm
